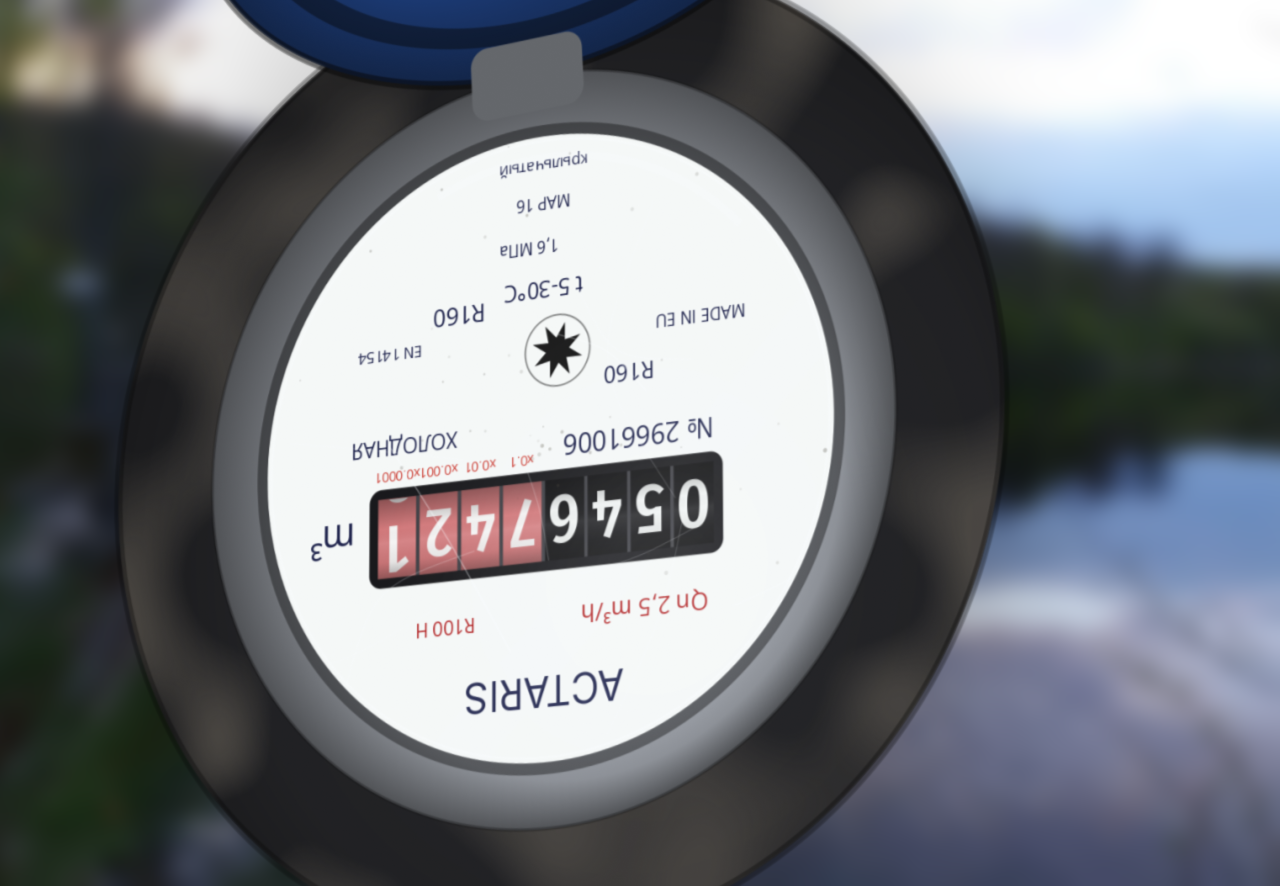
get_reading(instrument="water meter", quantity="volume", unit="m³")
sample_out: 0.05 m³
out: 546.7421 m³
